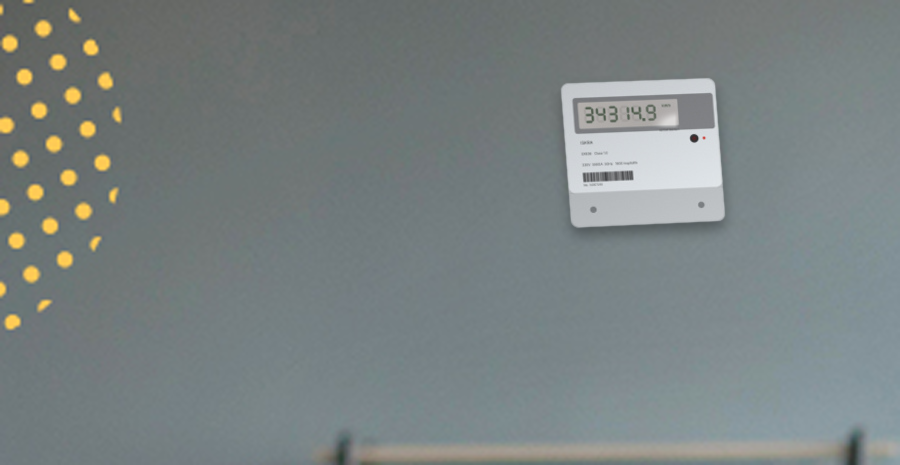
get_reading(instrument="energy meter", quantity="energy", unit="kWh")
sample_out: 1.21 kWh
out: 34314.9 kWh
